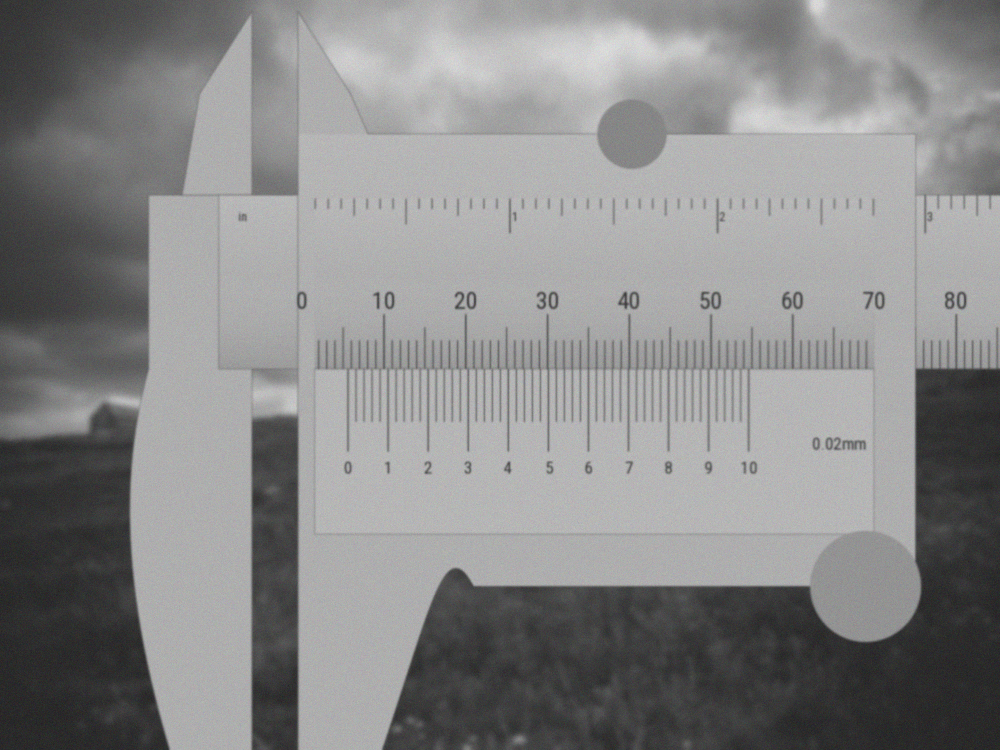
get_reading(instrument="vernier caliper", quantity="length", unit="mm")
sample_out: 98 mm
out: 5.6 mm
